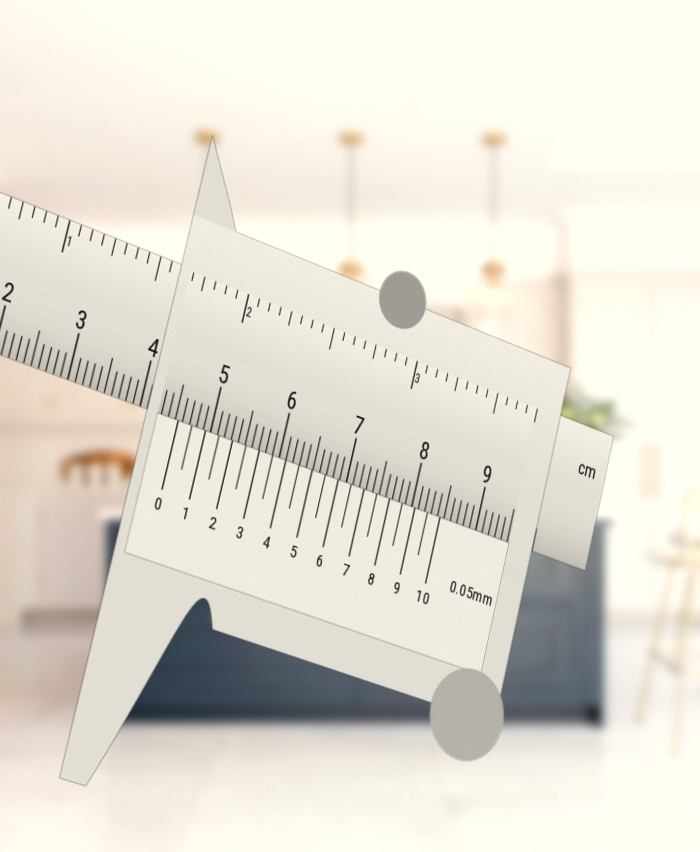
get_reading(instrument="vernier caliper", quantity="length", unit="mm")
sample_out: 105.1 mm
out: 45.4 mm
